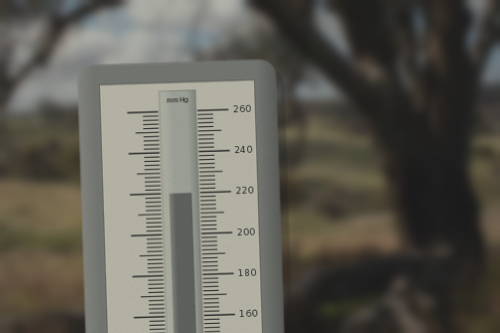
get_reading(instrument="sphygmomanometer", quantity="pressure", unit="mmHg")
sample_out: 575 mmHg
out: 220 mmHg
